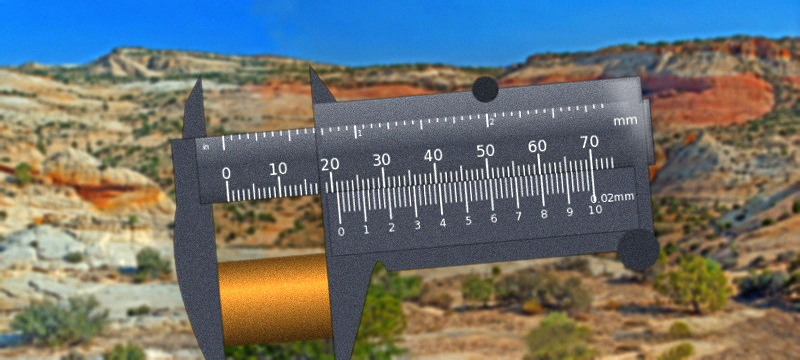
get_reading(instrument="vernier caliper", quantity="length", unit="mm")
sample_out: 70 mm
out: 21.0 mm
